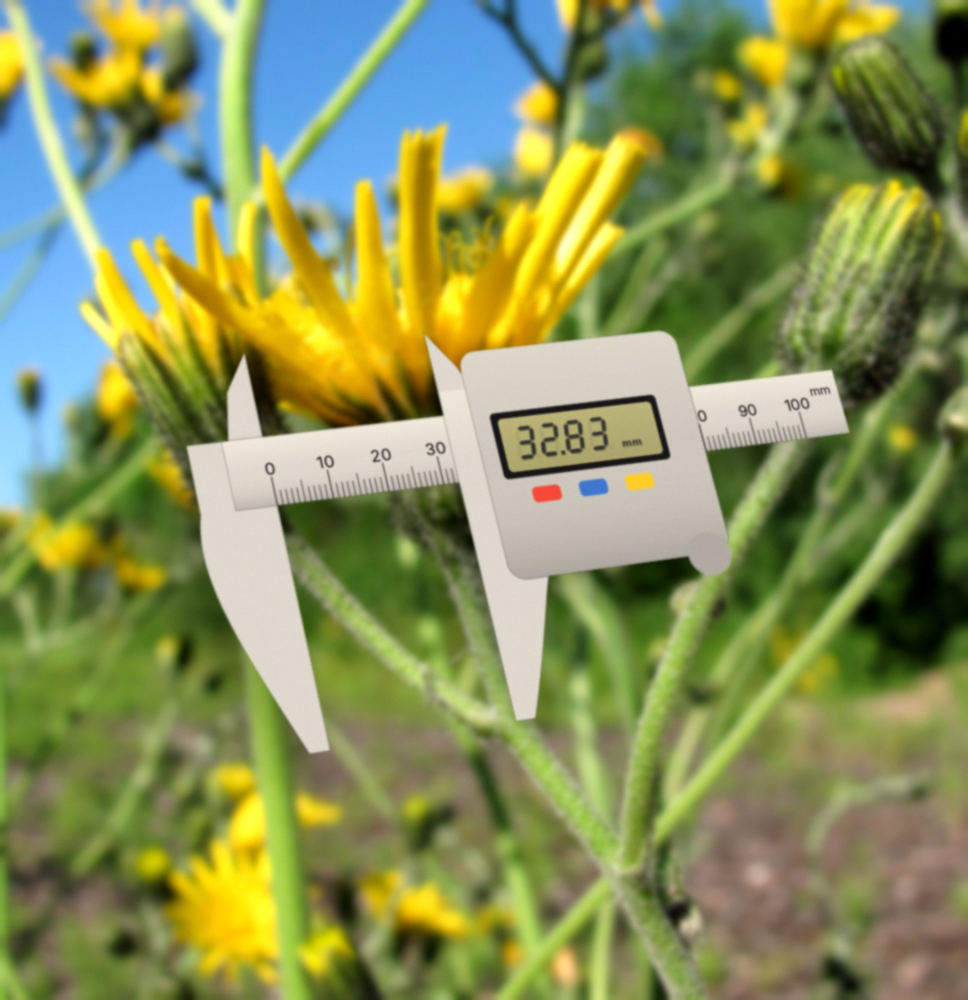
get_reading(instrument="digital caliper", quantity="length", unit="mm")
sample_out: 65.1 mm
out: 32.83 mm
